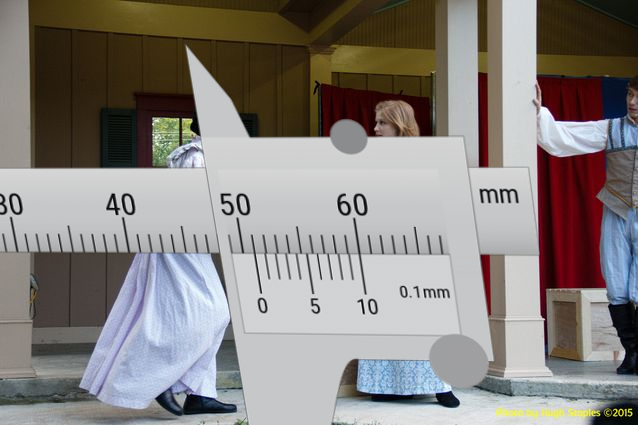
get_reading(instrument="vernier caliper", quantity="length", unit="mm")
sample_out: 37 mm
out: 51.0 mm
